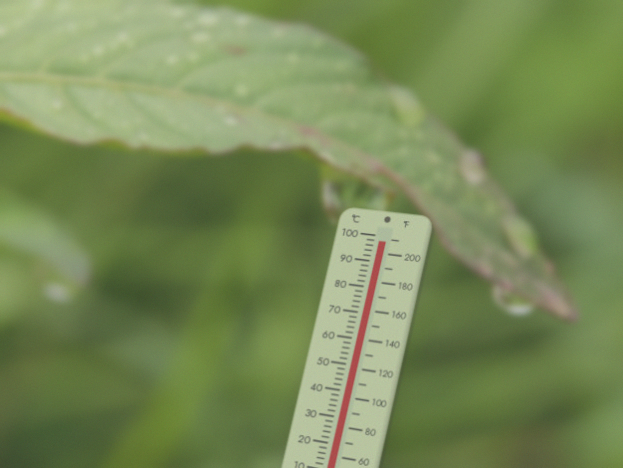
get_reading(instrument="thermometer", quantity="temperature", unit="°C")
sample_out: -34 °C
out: 98 °C
